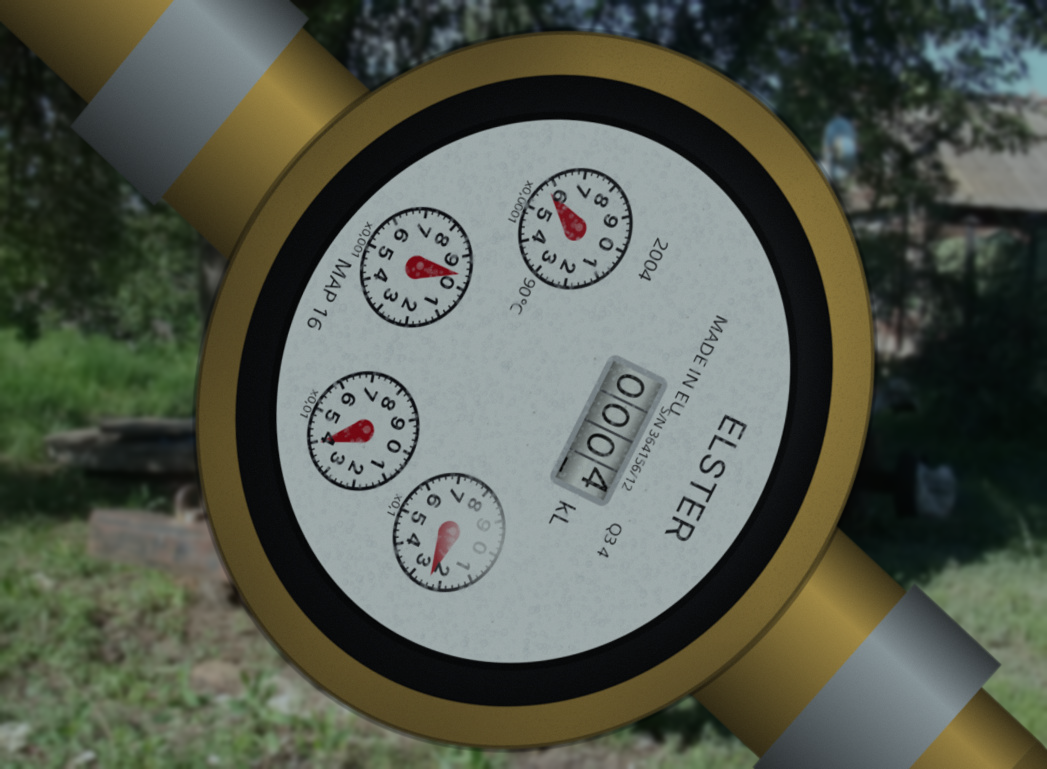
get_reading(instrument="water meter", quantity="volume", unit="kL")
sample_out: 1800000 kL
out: 4.2395 kL
